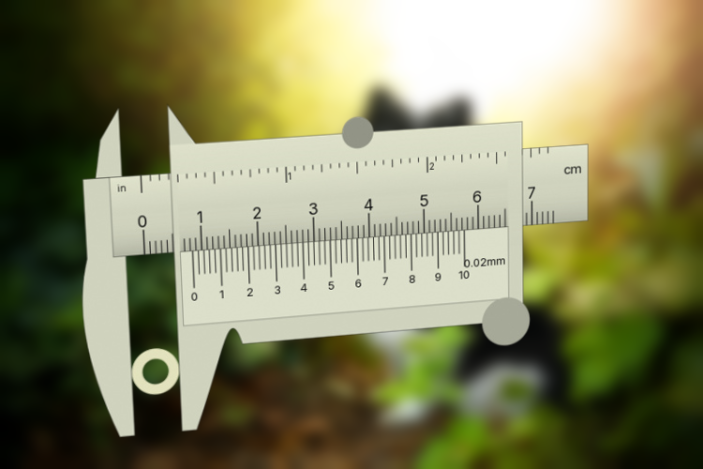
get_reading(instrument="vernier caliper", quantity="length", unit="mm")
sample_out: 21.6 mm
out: 8.4 mm
